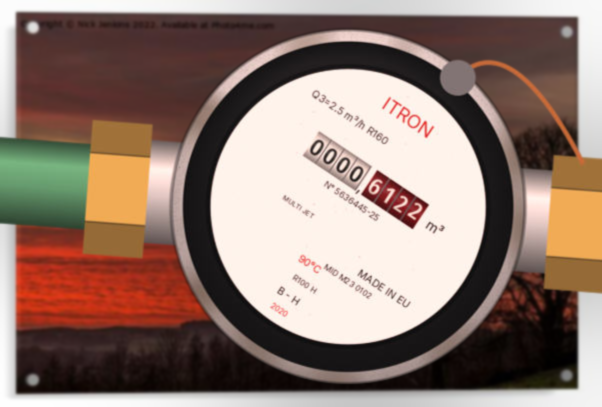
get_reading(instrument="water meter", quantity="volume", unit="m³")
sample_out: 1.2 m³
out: 0.6122 m³
